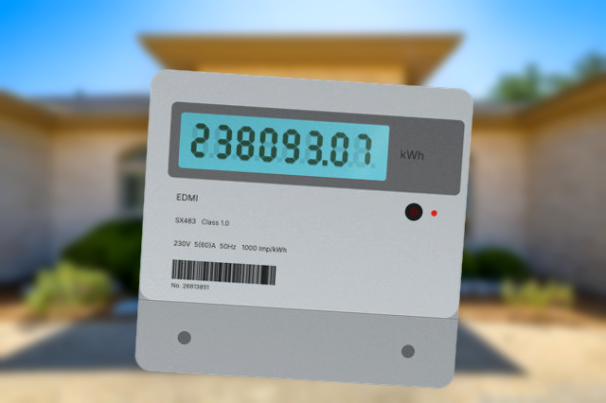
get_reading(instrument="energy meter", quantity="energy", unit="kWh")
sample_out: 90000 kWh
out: 238093.07 kWh
